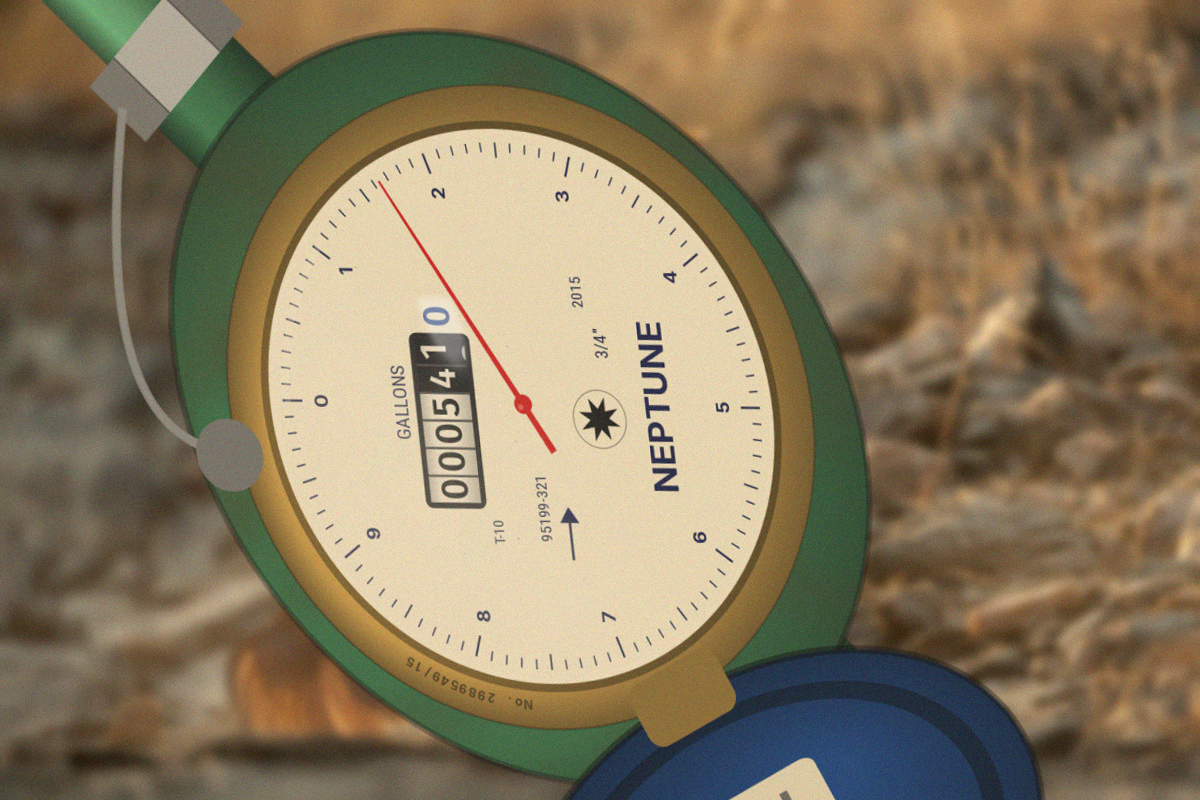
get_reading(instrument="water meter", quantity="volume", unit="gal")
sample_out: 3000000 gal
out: 5411.6 gal
